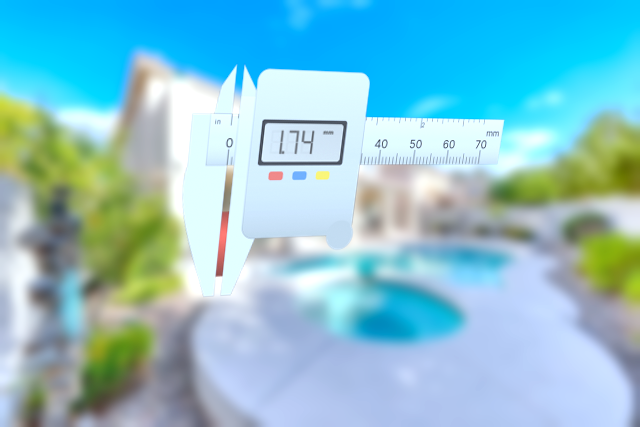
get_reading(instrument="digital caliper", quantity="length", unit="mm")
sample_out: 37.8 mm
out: 1.74 mm
